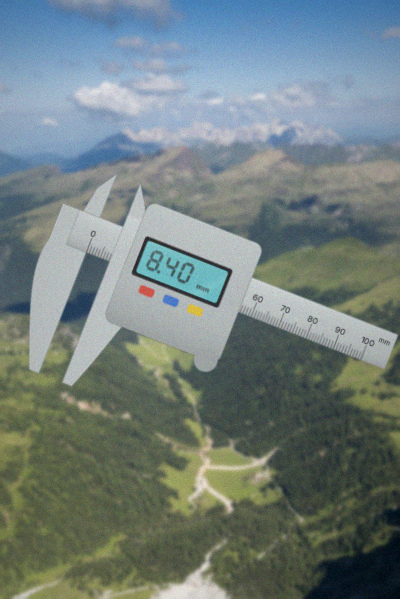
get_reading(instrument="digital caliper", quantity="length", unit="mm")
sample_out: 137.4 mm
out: 8.40 mm
